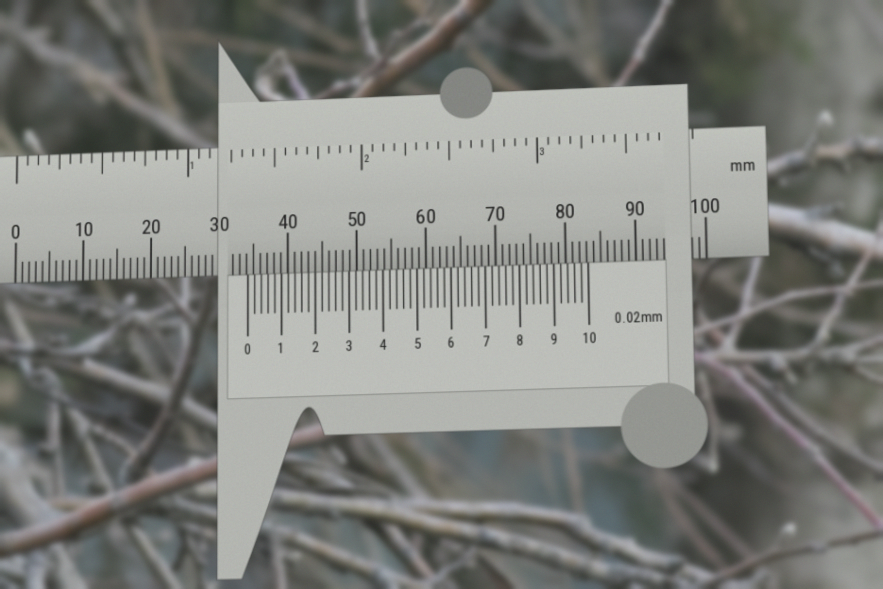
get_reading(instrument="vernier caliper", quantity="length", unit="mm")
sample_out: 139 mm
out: 34.2 mm
